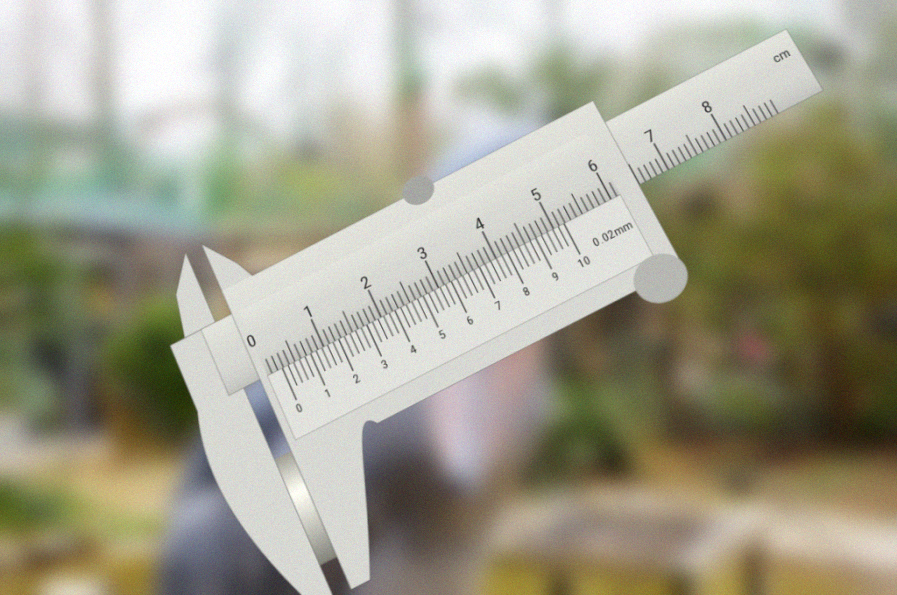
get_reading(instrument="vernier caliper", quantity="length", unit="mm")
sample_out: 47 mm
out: 2.8 mm
